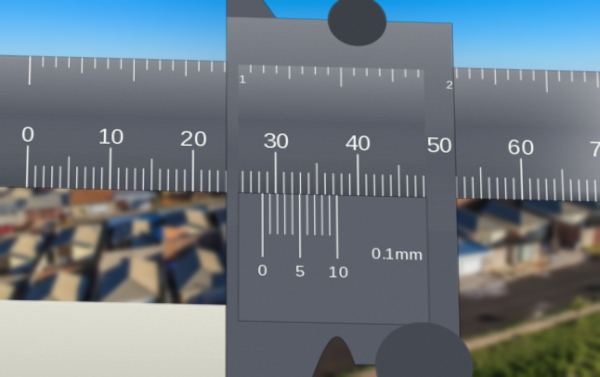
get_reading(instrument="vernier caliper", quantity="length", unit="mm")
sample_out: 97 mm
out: 28.4 mm
